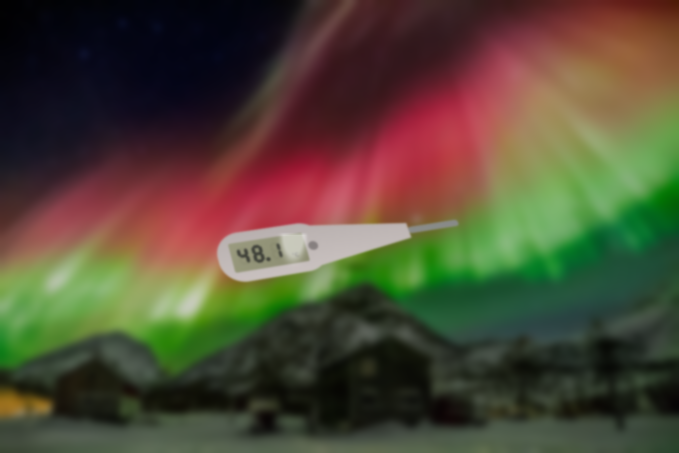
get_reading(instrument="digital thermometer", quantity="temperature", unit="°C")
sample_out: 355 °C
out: 48.1 °C
